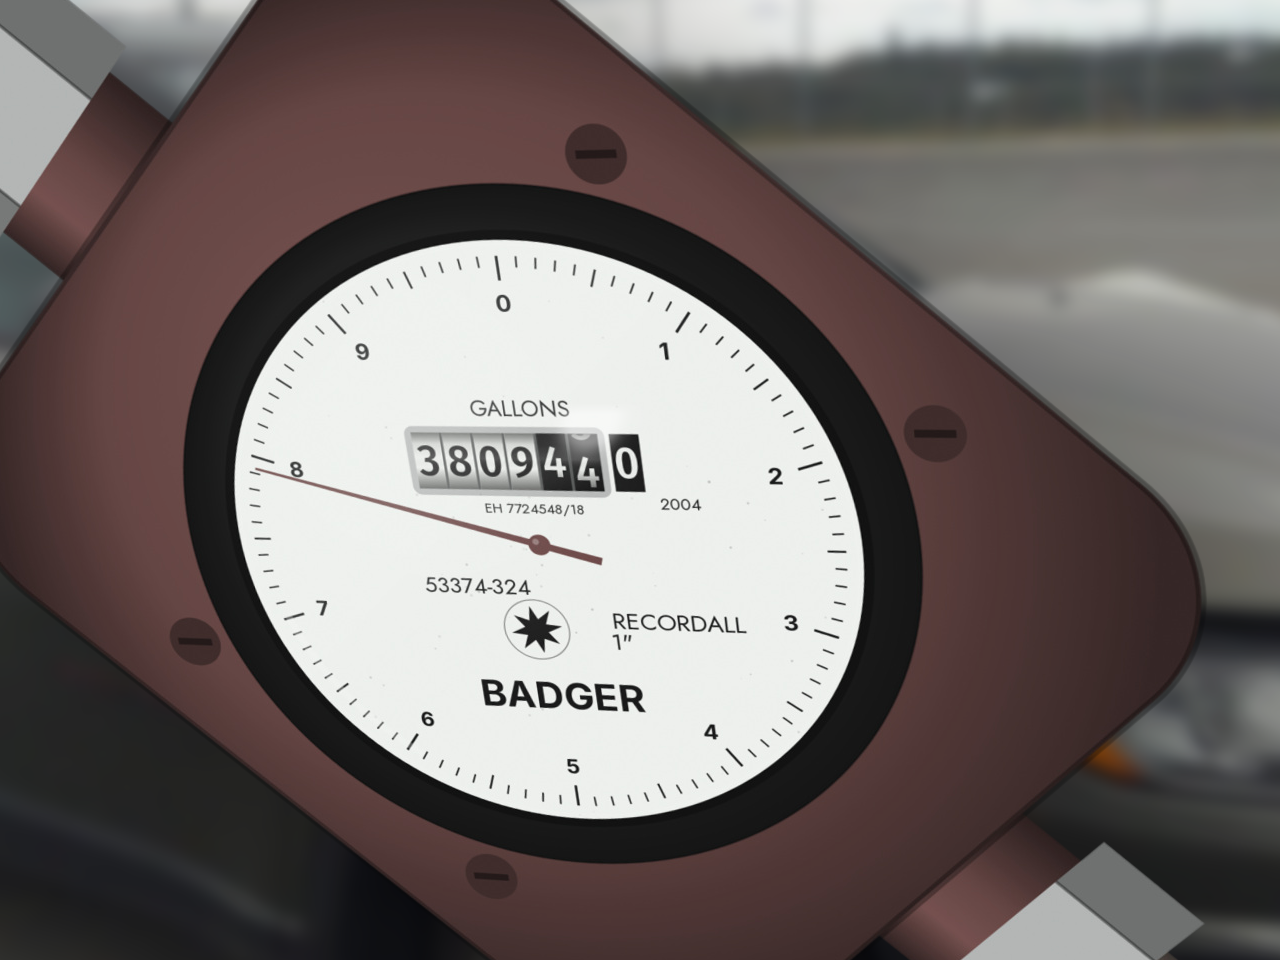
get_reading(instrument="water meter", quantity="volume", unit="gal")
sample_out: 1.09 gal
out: 3809437.9 gal
